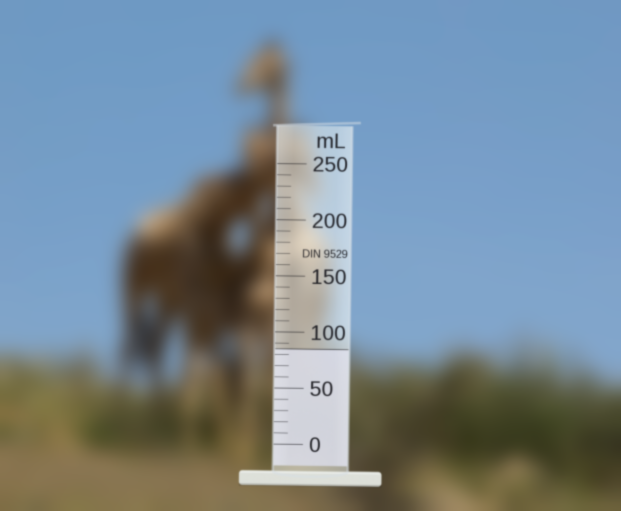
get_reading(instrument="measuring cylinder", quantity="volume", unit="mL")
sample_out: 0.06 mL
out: 85 mL
